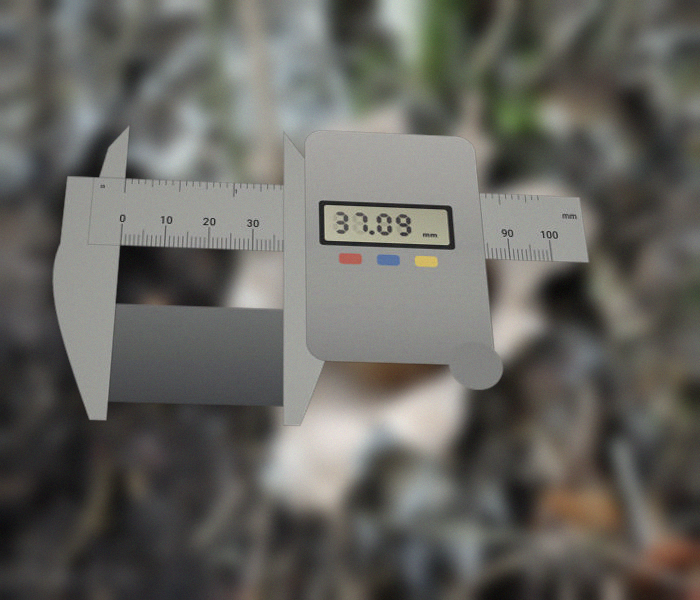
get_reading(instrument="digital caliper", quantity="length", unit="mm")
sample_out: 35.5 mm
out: 37.09 mm
